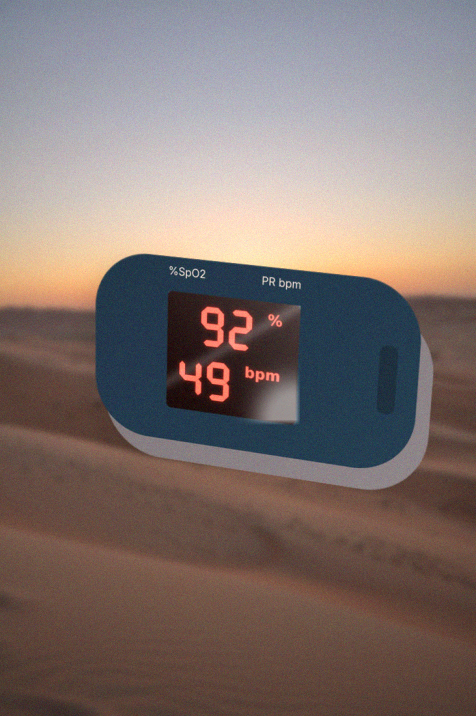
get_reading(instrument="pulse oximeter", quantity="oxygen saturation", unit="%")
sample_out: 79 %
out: 92 %
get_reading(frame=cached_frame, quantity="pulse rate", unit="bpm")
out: 49 bpm
